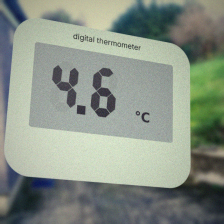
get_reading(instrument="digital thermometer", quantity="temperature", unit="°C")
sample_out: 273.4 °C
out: 4.6 °C
